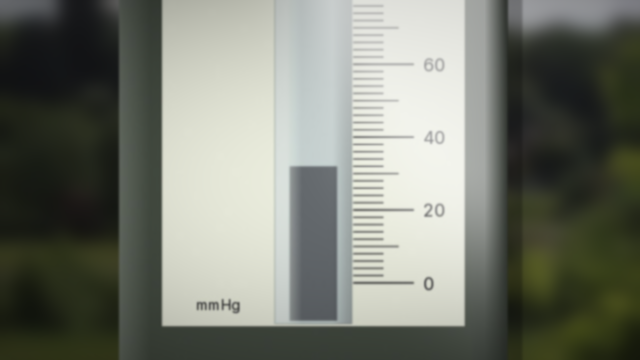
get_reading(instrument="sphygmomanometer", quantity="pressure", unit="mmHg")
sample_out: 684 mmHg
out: 32 mmHg
